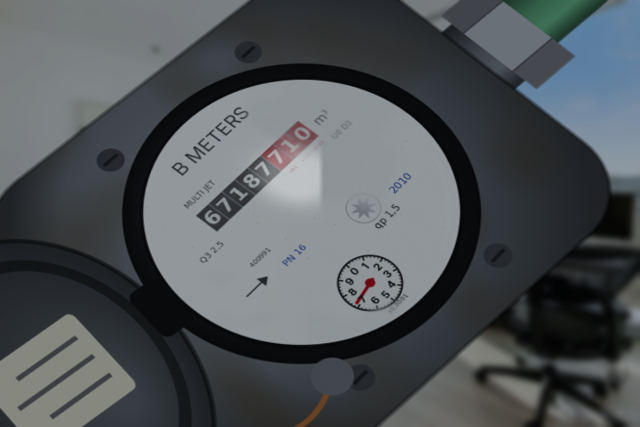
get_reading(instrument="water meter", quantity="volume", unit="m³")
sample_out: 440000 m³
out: 67187.7107 m³
